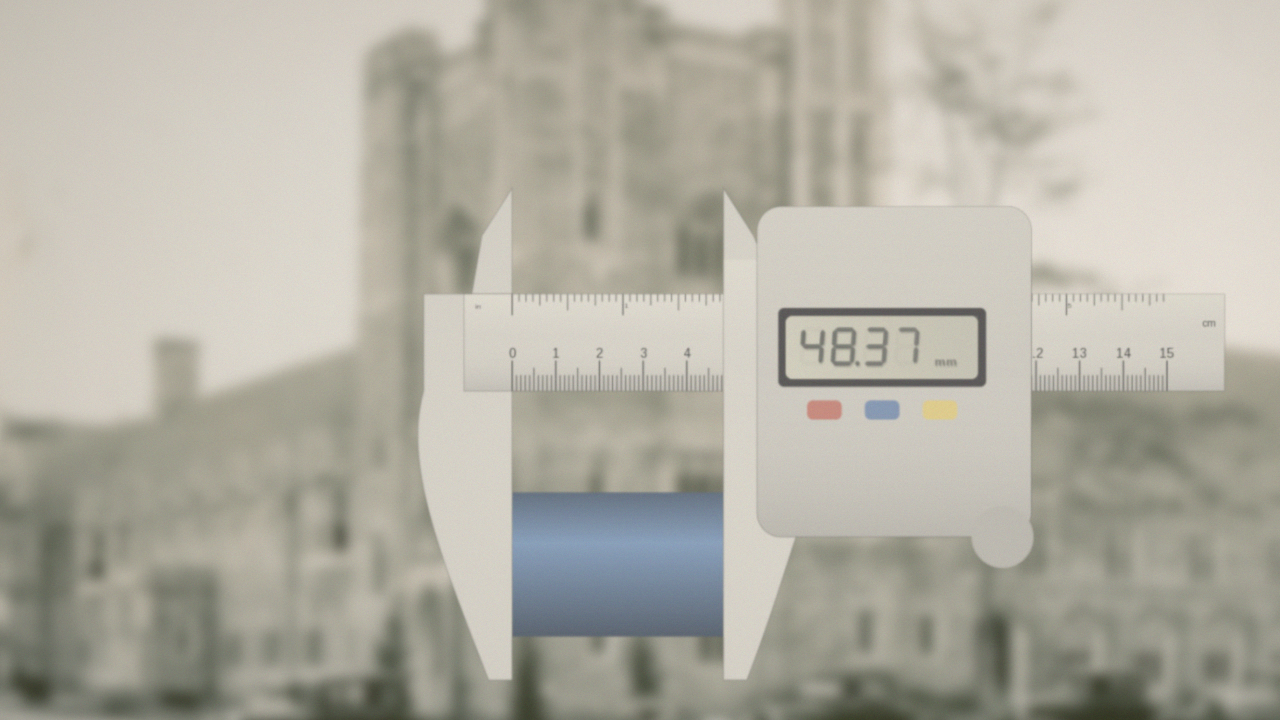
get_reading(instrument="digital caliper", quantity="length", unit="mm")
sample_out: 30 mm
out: 48.37 mm
